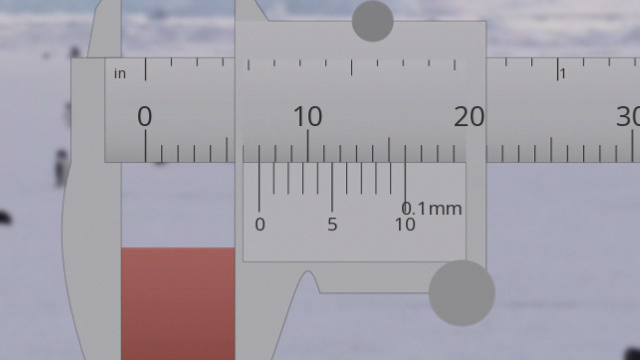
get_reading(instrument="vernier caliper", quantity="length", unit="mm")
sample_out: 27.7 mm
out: 7.0 mm
